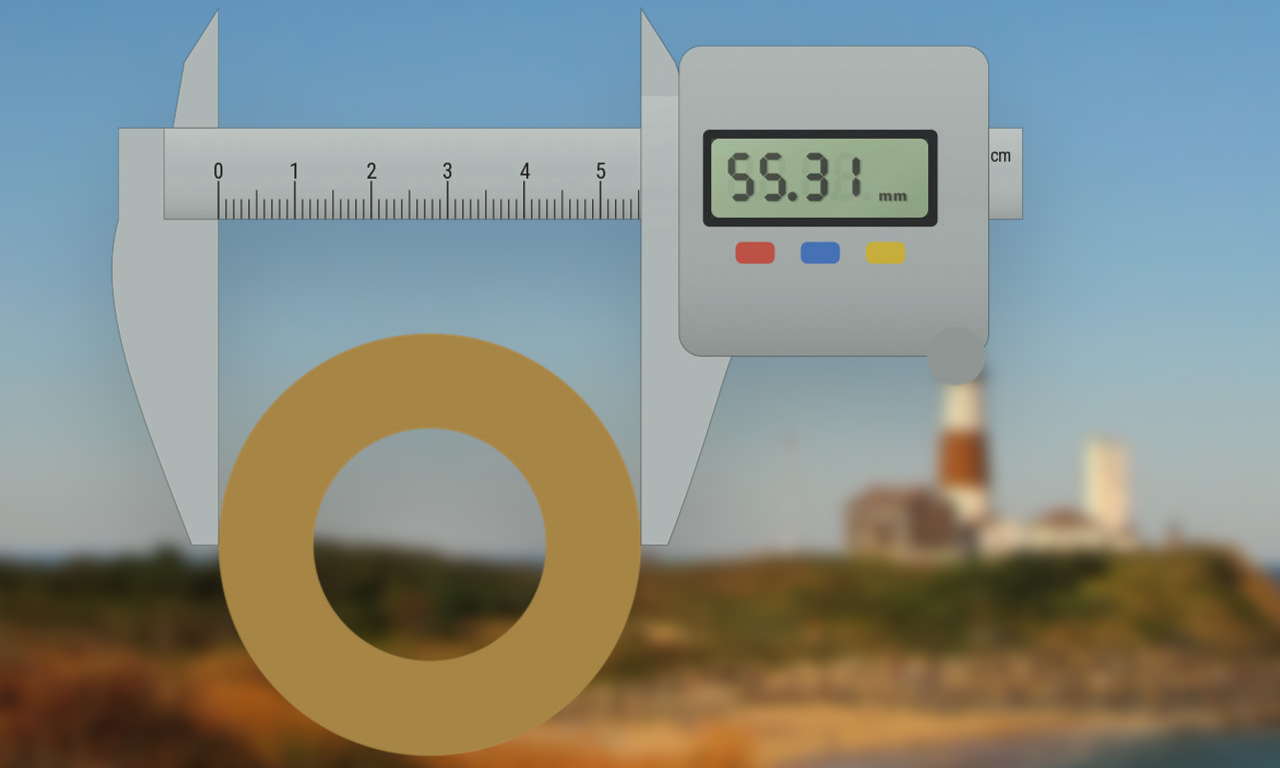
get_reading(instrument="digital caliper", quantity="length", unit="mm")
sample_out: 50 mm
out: 55.31 mm
